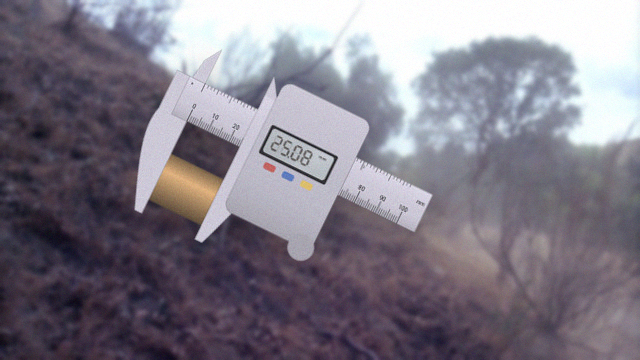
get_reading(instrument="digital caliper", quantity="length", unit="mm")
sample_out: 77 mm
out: 25.08 mm
